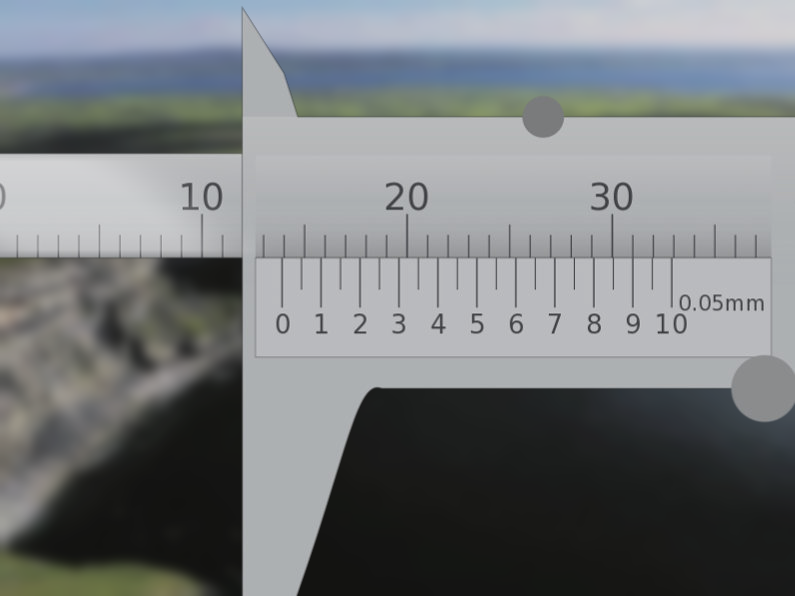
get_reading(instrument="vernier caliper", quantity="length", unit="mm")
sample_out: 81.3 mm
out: 13.9 mm
